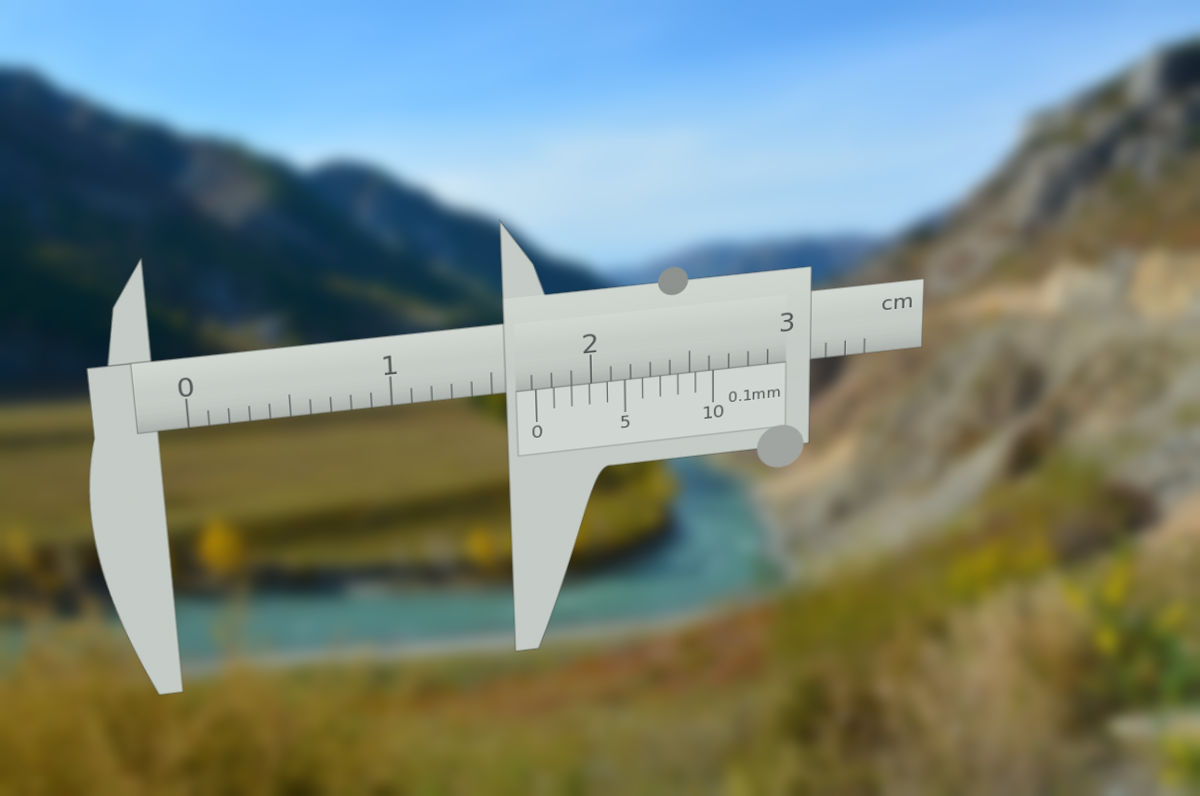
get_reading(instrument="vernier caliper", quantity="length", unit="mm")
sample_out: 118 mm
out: 17.2 mm
